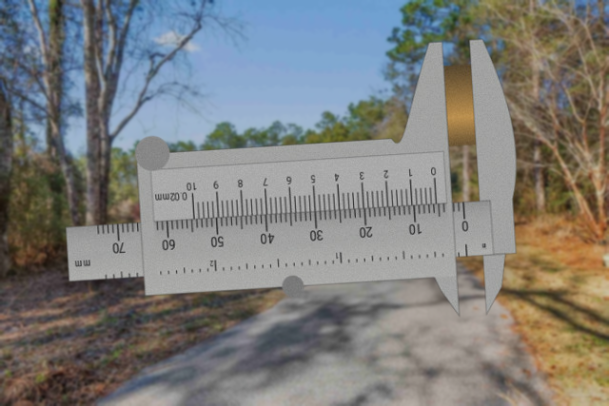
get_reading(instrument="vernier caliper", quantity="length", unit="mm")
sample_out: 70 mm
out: 5.5 mm
